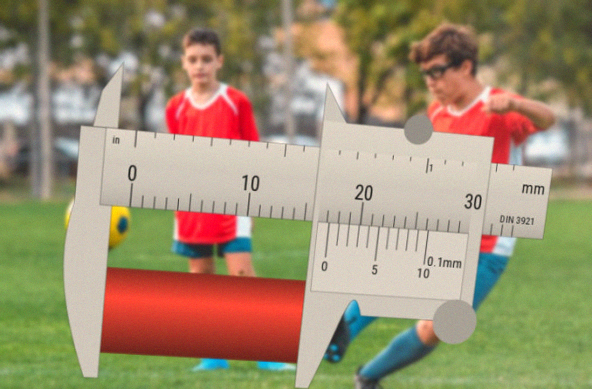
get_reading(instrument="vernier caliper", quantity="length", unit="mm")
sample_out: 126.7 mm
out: 17.2 mm
